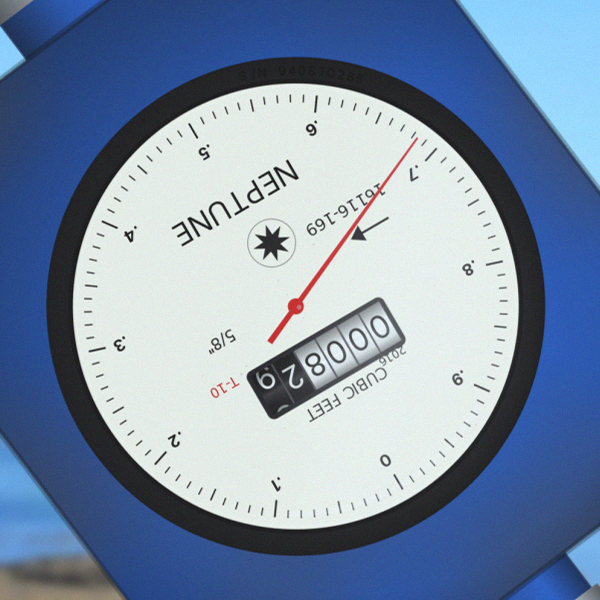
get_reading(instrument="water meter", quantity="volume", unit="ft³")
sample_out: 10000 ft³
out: 828.68 ft³
